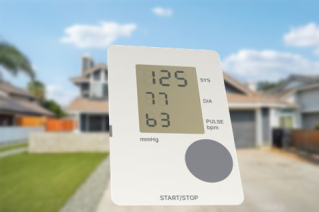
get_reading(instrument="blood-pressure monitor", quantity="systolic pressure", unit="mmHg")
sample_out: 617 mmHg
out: 125 mmHg
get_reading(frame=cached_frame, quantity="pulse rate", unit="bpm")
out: 63 bpm
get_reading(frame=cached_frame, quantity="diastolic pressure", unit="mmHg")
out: 77 mmHg
